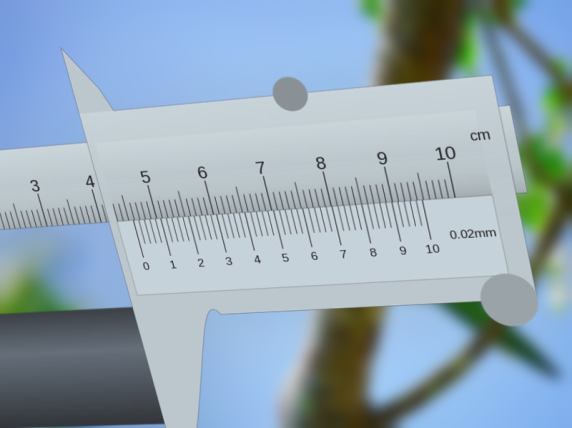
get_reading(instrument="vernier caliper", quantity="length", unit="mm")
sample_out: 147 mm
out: 45.8 mm
